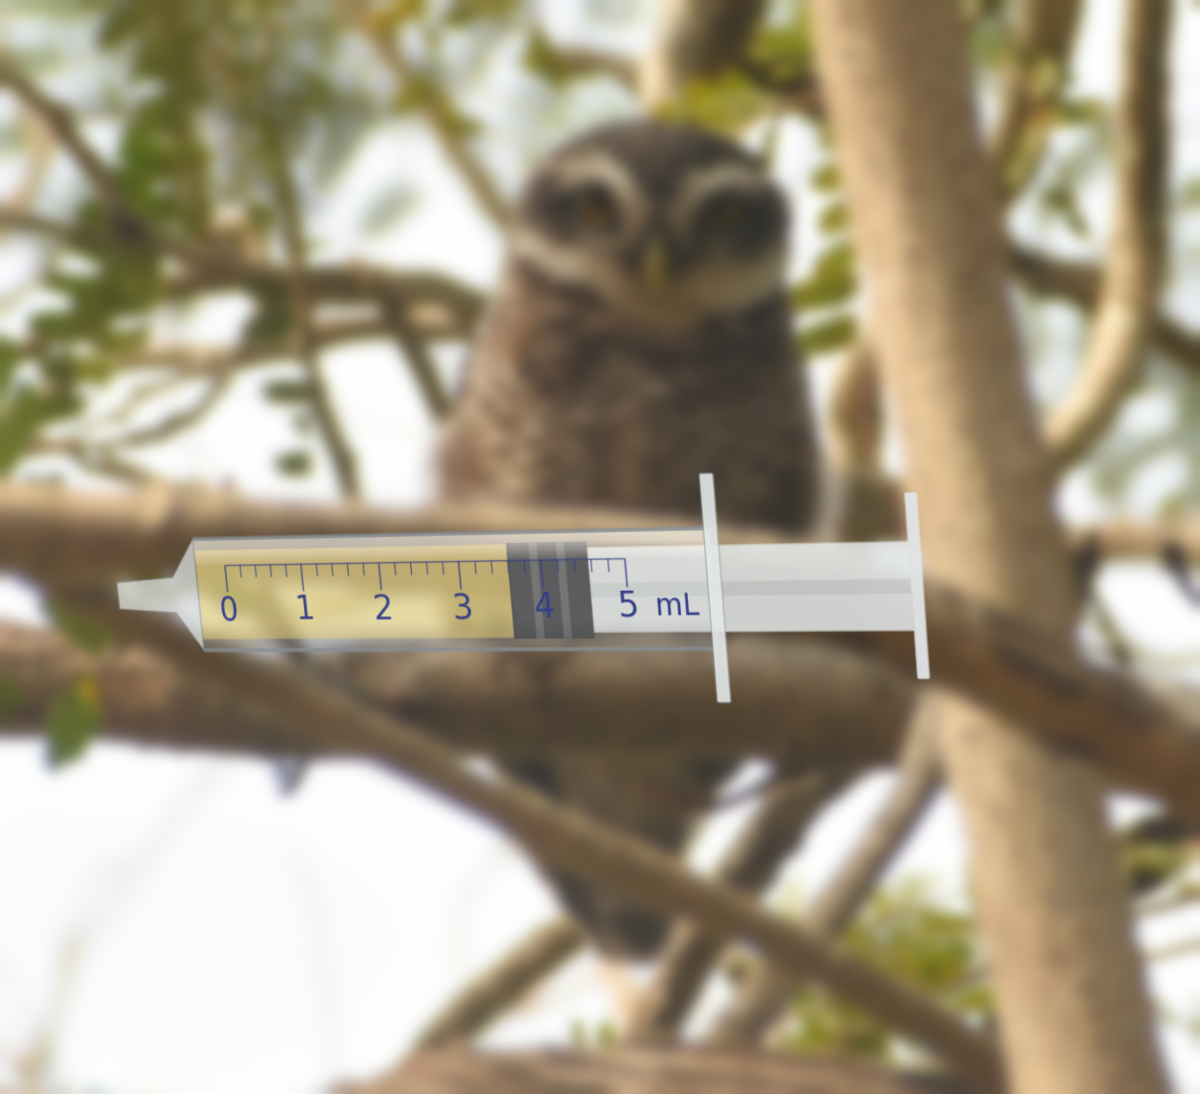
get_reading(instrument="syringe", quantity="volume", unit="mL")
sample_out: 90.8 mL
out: 3.6 mL
